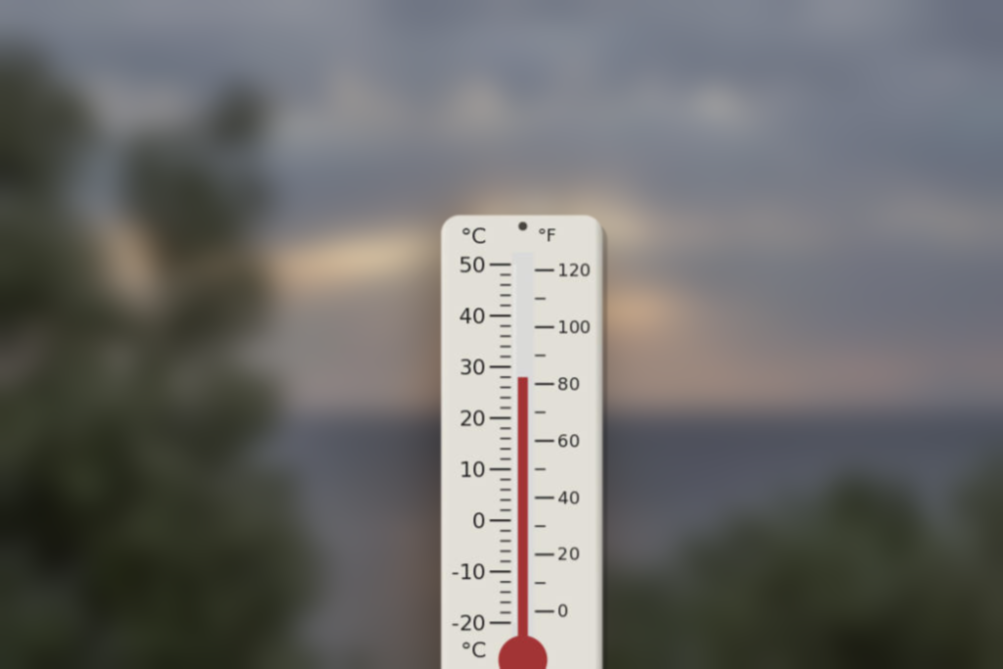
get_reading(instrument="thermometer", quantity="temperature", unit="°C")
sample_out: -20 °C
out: 28 °C
